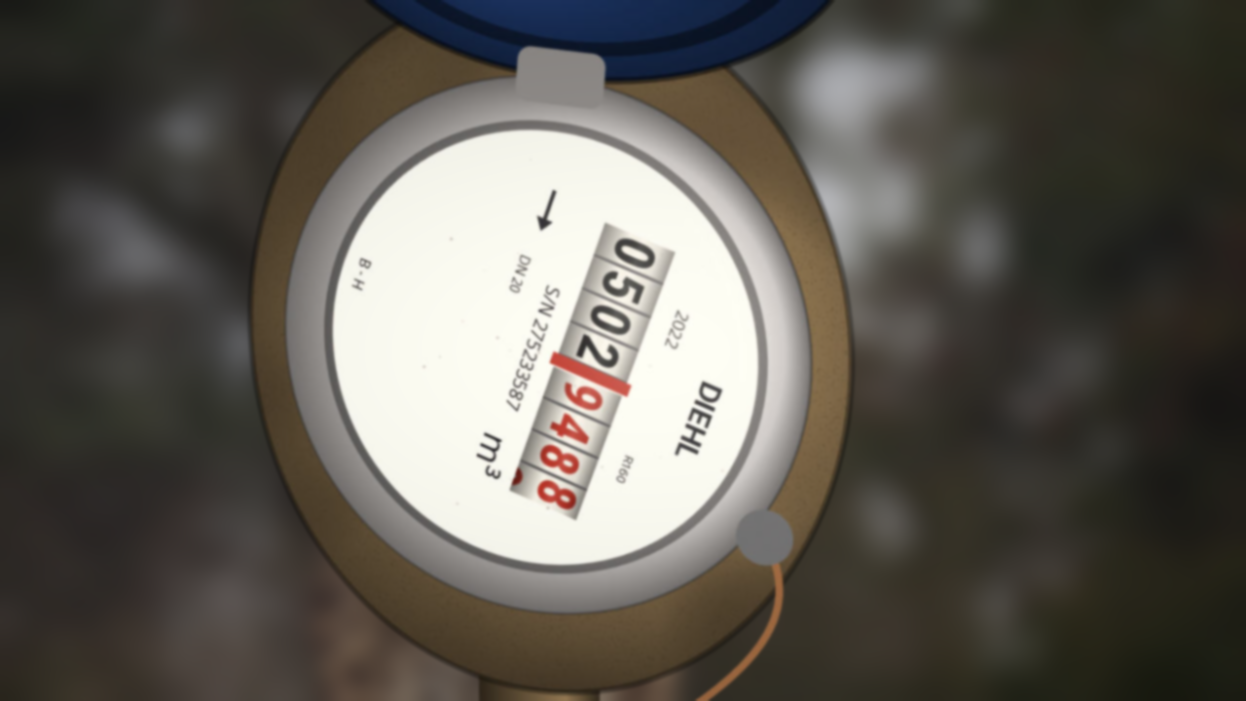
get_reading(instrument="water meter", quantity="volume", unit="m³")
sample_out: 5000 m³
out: 502.9488 m³
